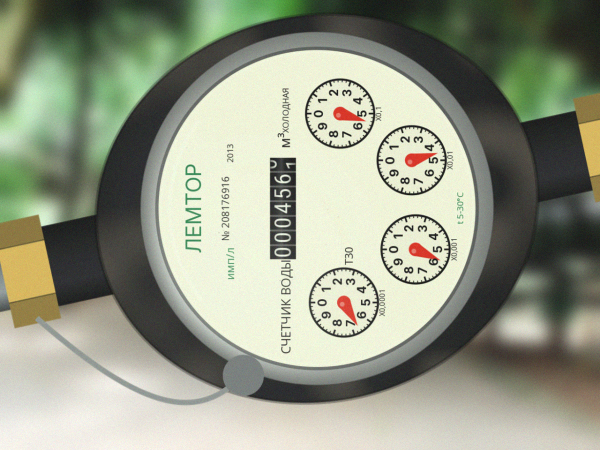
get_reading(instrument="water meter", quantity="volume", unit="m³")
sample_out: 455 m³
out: 4560.5456 m³
